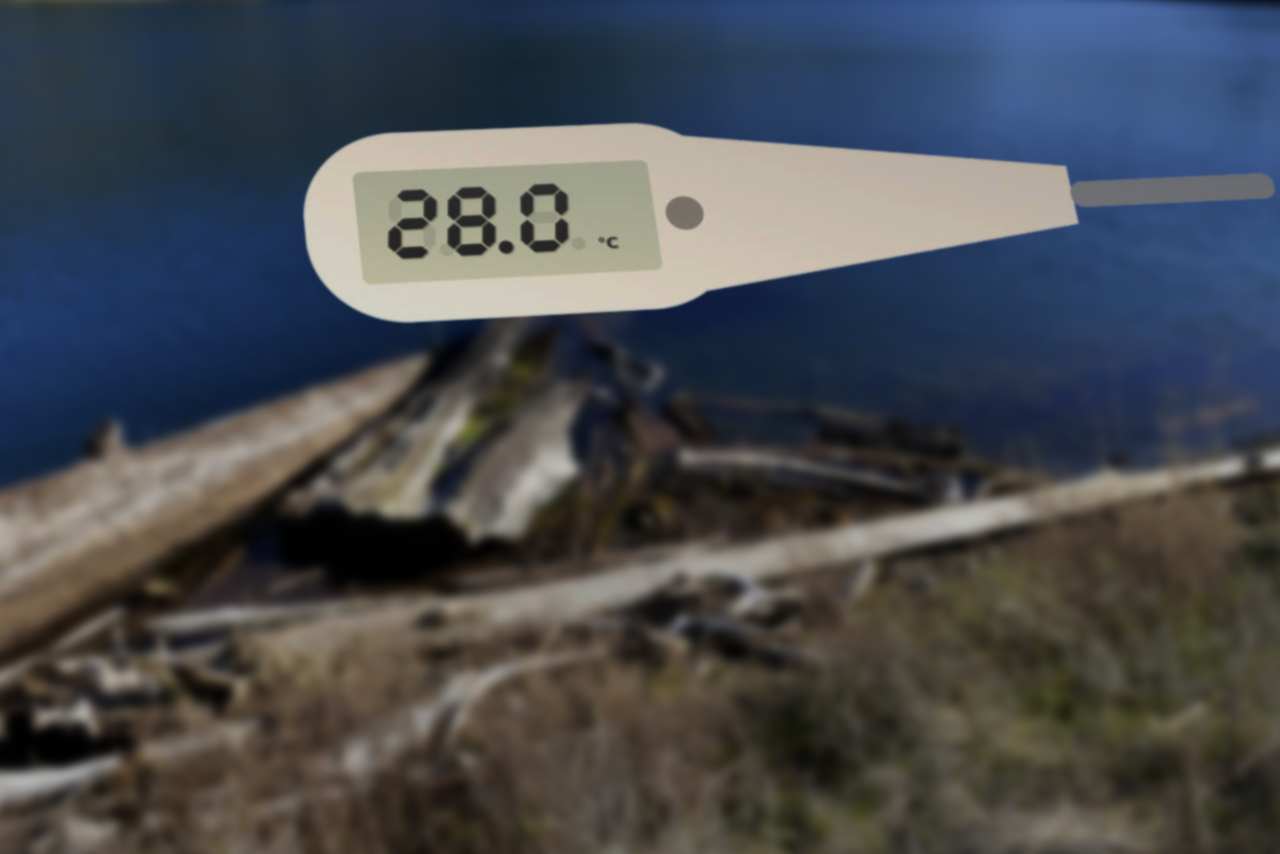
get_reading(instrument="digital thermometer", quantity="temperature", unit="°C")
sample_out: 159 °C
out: 28.0 °C
